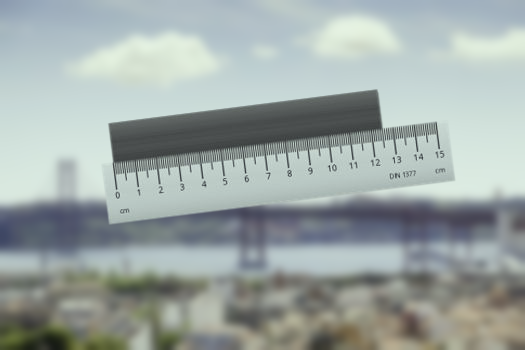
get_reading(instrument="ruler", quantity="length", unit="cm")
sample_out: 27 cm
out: 12.5 cm
